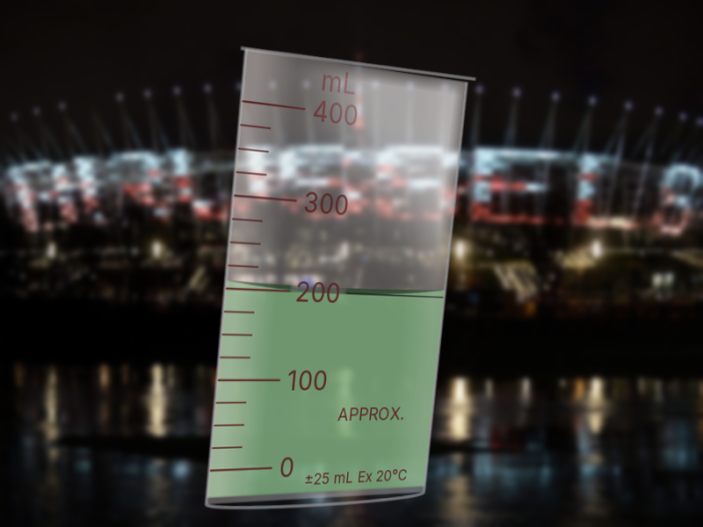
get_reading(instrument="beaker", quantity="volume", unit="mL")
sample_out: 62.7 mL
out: 200 mL
